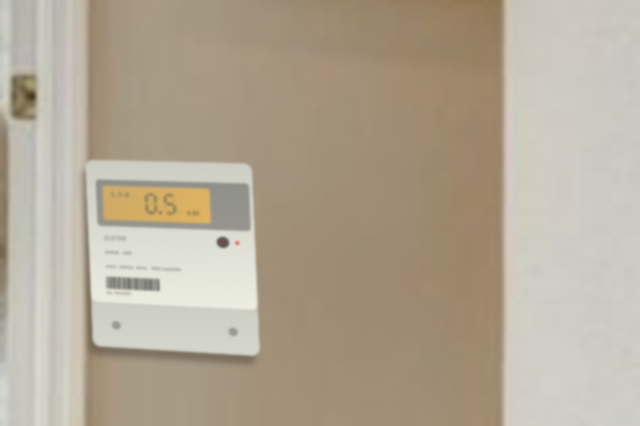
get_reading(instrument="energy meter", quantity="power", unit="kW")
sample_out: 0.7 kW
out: 0.5 kW
